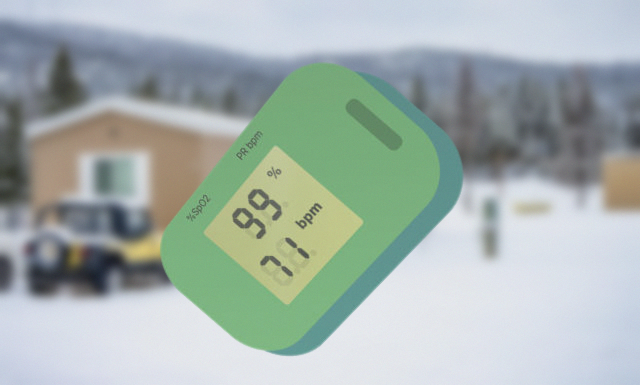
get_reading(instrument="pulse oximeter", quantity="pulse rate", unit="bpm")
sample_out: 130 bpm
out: 71 bpm
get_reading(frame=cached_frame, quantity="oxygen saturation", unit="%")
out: 99 %
